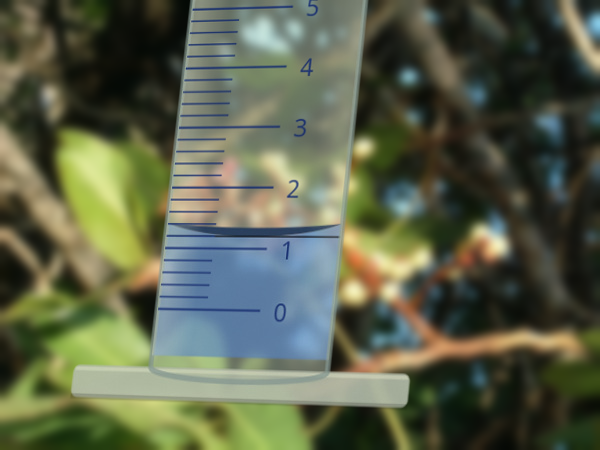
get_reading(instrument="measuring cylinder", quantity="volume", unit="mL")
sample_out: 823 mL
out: 1.2 mL
